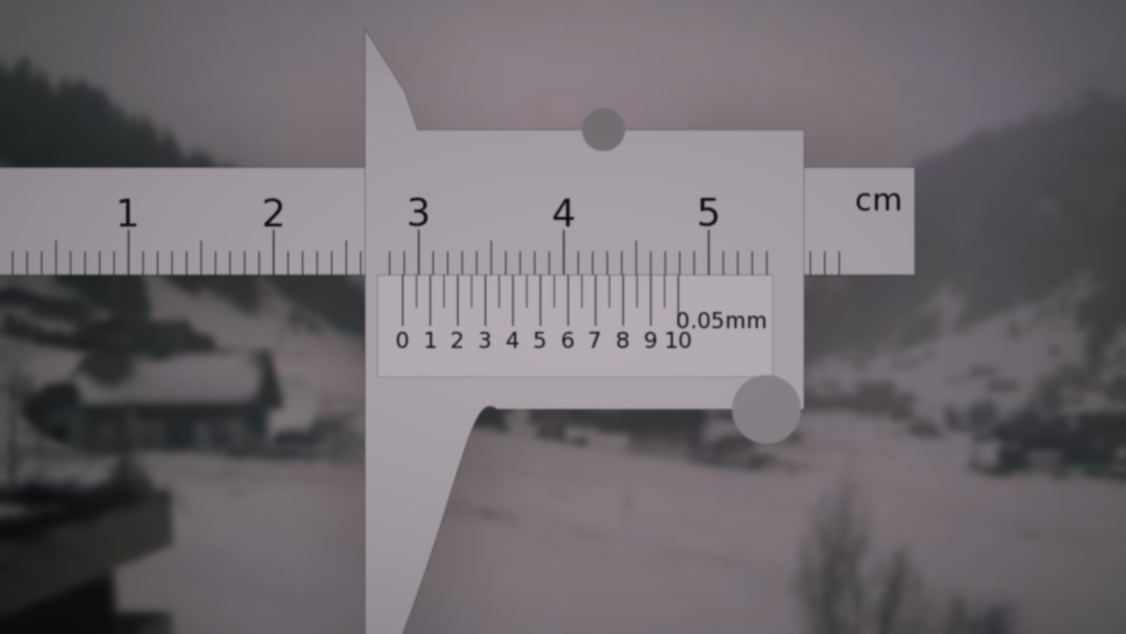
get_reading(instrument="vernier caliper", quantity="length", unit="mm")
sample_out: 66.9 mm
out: 28.9 mm
